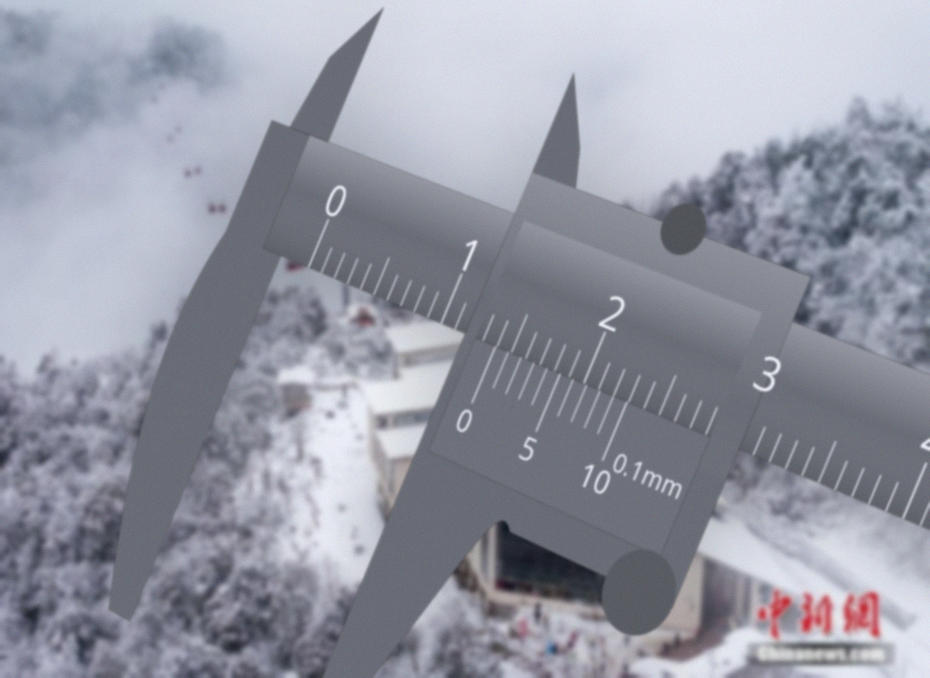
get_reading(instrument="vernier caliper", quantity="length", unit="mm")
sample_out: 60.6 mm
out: 13.9 mm
